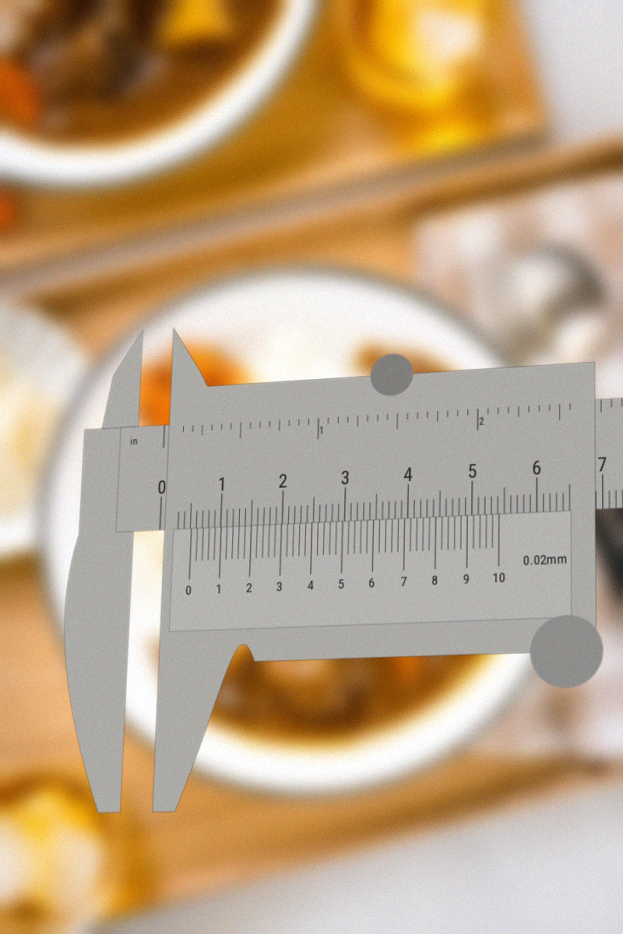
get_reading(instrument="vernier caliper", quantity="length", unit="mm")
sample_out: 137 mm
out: 5.2 mm
